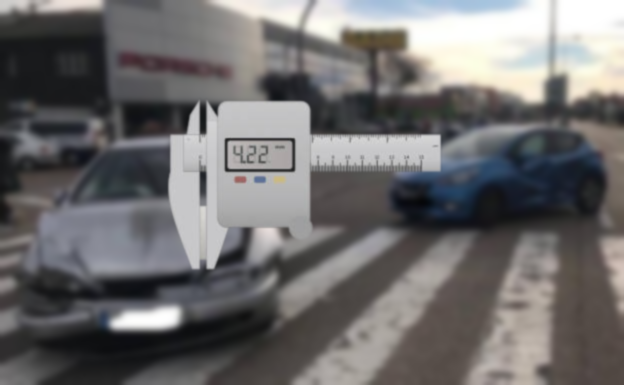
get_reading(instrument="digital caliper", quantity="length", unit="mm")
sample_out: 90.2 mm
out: 4.22 mm
